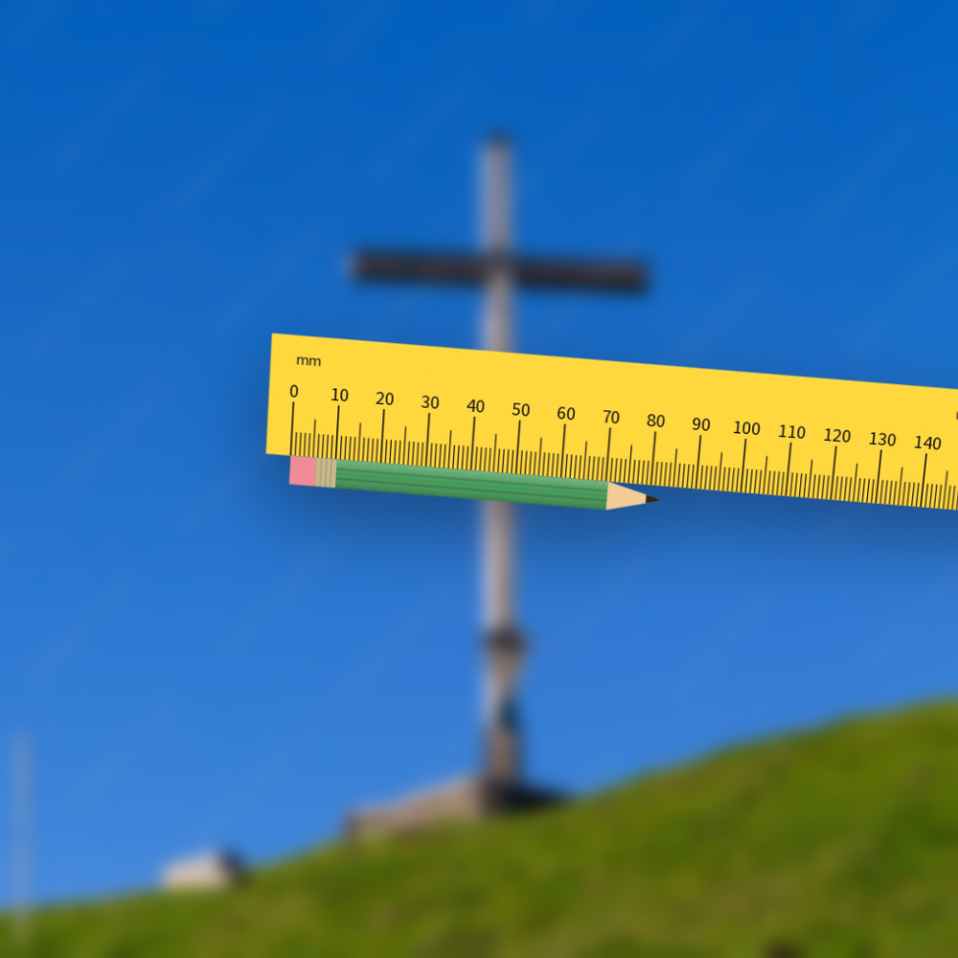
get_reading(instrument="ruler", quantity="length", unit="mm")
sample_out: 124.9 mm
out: 82 mm
